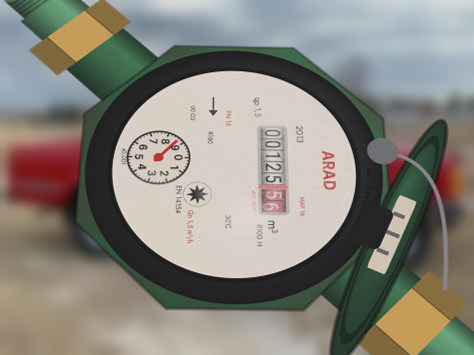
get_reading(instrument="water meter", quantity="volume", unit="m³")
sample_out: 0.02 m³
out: 125.558 m³
